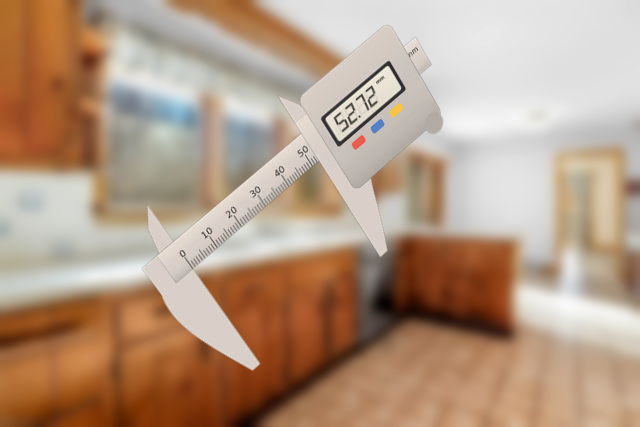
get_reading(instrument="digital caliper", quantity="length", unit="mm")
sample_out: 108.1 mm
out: 52.72 mm
